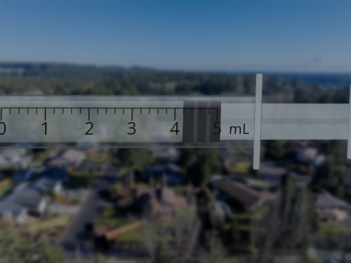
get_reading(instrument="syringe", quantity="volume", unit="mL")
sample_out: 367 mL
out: 4.2 mL
